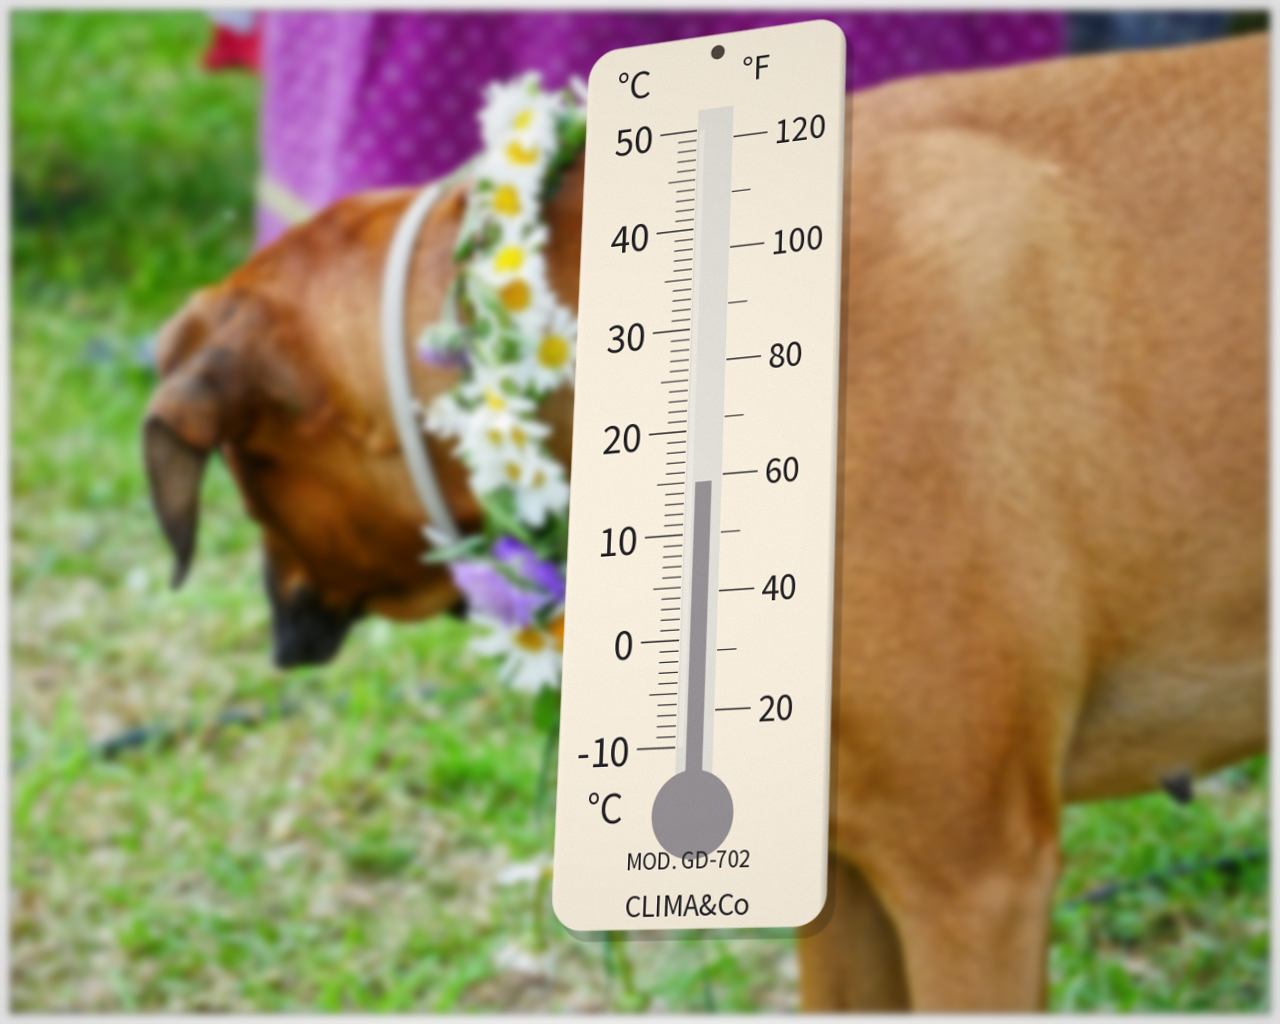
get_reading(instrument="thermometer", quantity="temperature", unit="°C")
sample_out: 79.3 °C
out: 15 °C
